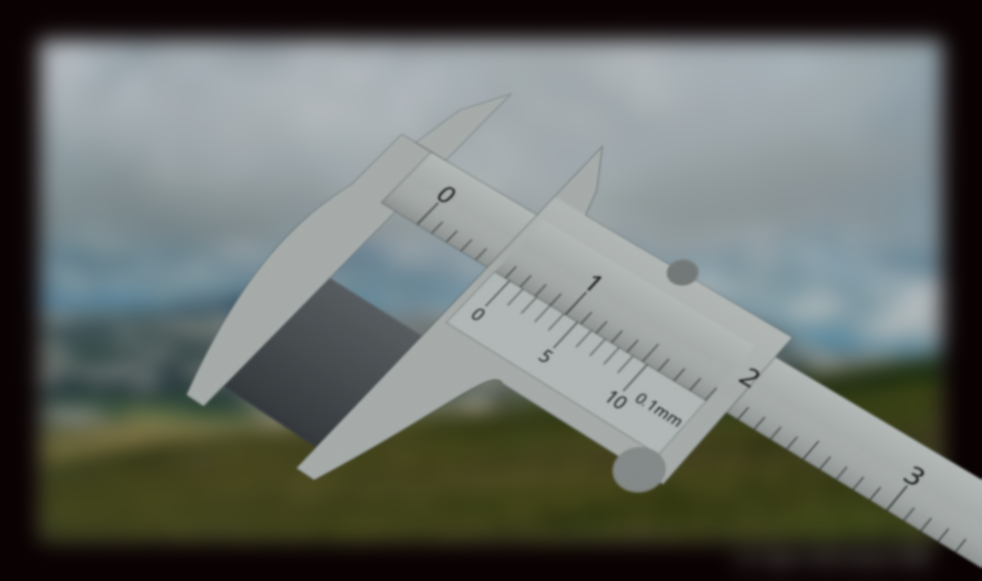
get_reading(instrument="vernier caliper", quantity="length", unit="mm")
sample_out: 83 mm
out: 6.3 mm
